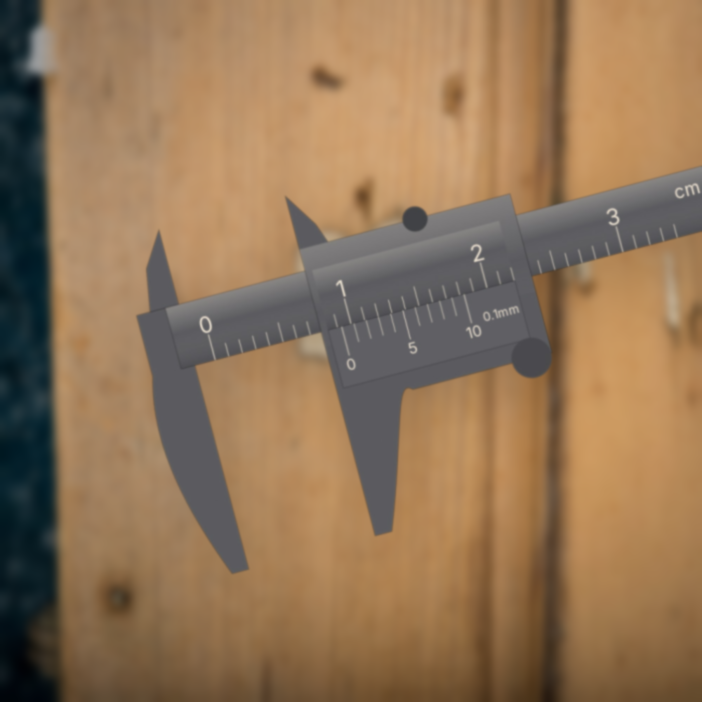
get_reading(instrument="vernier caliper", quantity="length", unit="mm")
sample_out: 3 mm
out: 9.3 mm
